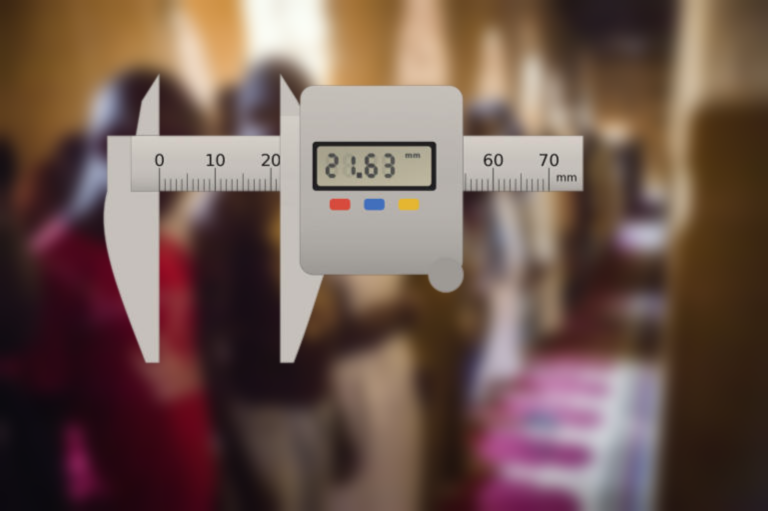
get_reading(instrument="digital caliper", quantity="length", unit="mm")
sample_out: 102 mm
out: 21.63 mm
